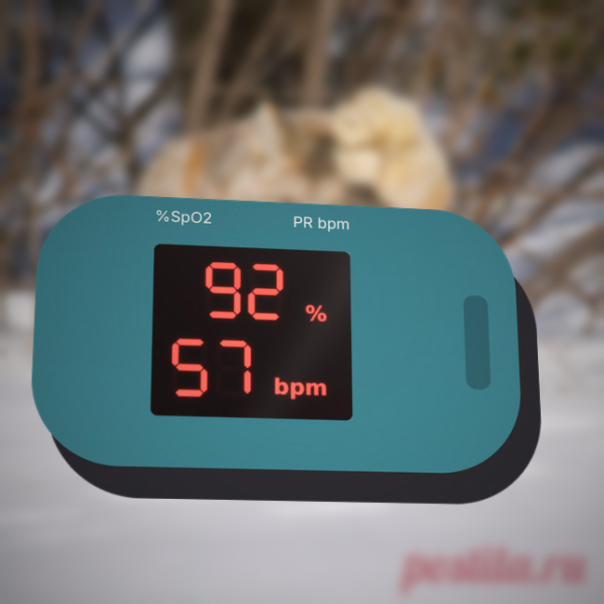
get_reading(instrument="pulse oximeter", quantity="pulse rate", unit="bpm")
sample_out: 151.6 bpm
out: 57 bpm
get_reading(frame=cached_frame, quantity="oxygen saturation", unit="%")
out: 92 %
